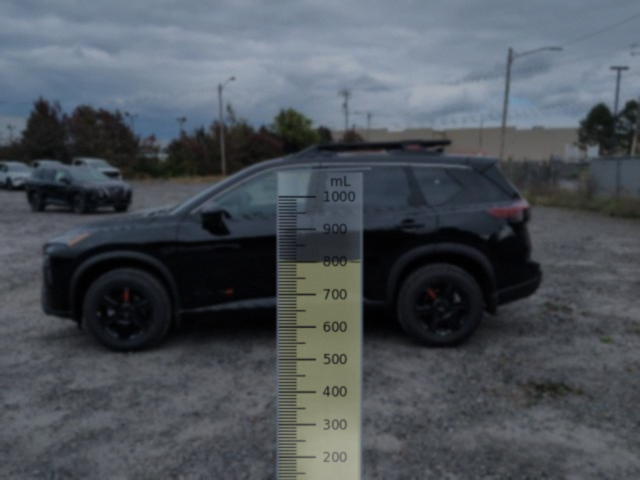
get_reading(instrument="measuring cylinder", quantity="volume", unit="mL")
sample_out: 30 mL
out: 800 mL
